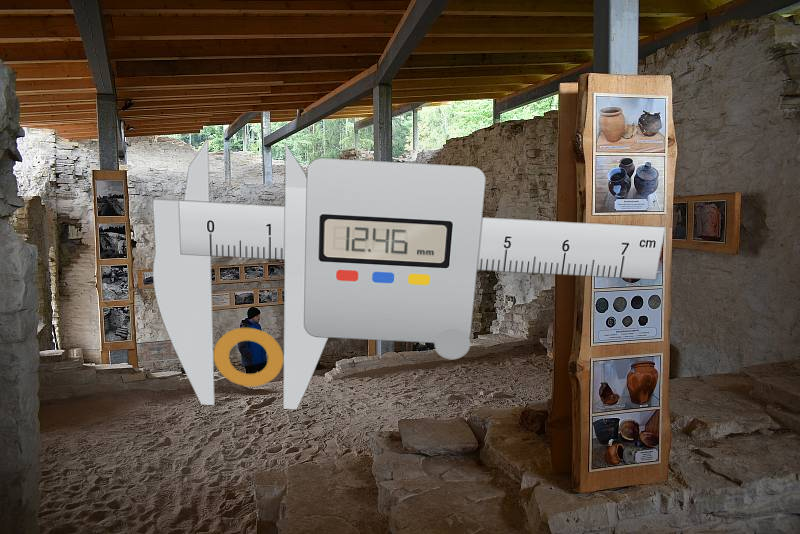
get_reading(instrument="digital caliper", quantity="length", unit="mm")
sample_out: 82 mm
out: 12.46 mm
